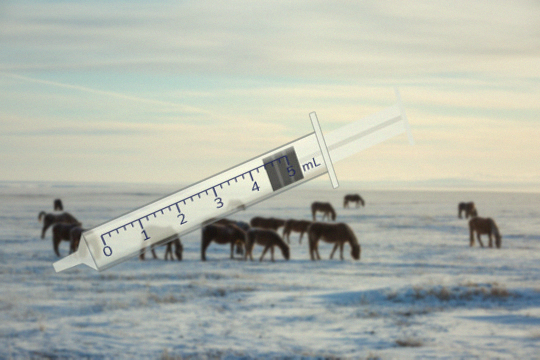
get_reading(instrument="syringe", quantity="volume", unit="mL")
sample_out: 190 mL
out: 4.4 mL
